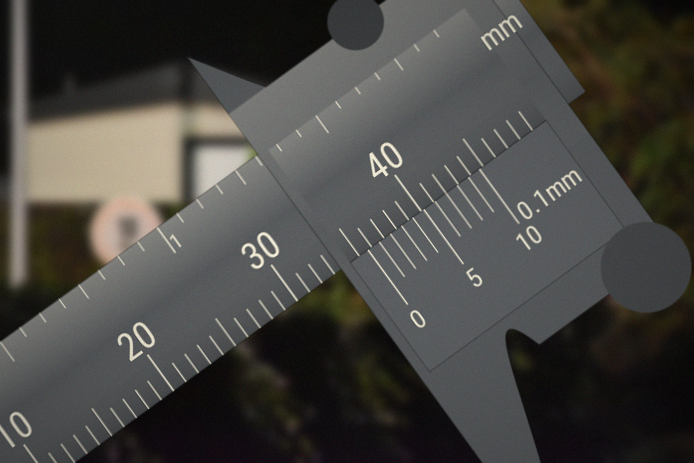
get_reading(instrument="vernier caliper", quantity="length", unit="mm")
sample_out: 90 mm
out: 35.7 mm
